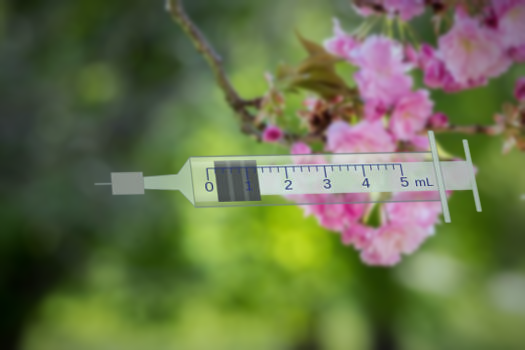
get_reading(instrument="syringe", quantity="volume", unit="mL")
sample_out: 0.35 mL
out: 0.2 mL
